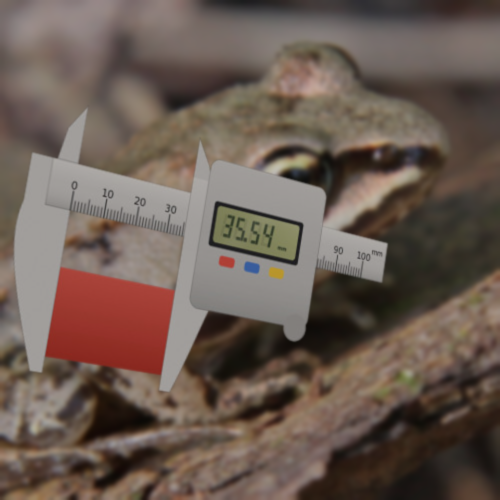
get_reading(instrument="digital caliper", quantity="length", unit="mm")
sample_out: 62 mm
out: 35.54 mm
